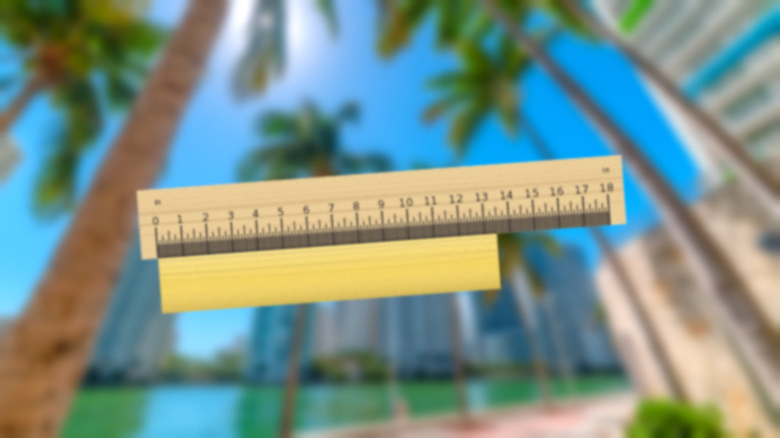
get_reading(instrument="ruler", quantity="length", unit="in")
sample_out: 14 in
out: 13.5 in
